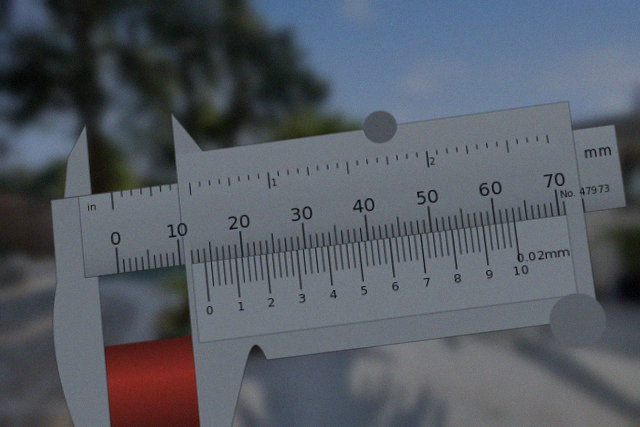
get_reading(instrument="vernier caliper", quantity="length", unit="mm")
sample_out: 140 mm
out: 14.0 mm
